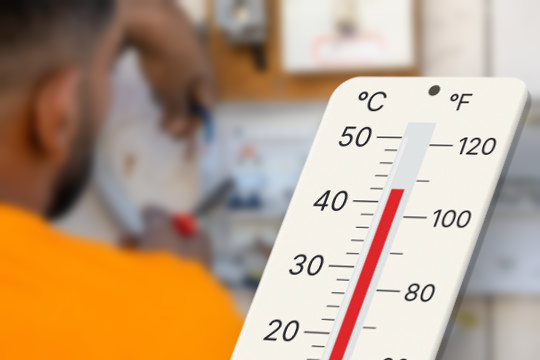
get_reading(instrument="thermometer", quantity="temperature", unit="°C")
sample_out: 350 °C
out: 42 °C
